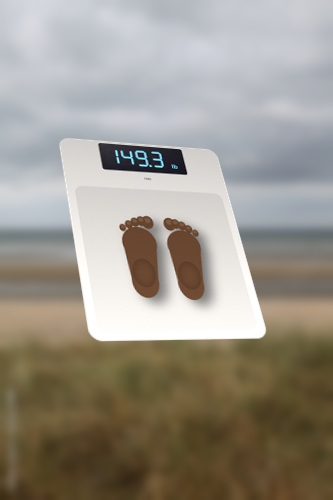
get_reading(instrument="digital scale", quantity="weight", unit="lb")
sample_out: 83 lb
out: 149.3 lb
